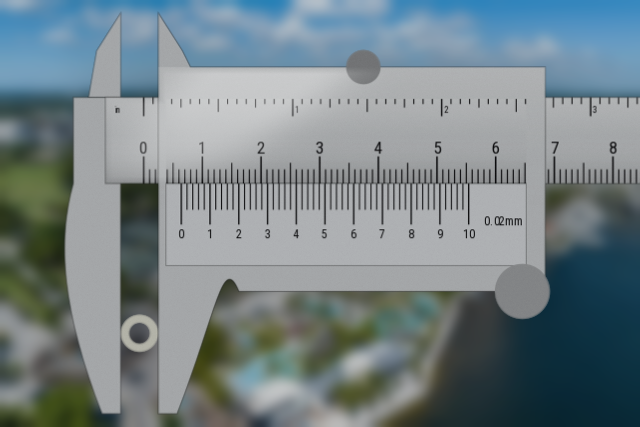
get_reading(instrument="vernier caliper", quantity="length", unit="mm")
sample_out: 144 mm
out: 6.4 mm
